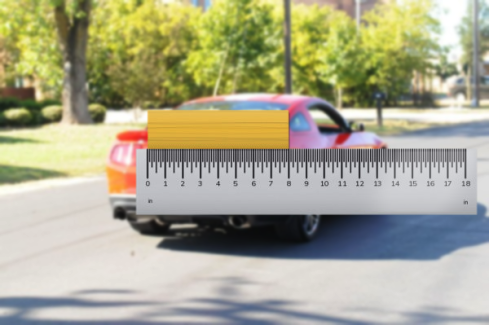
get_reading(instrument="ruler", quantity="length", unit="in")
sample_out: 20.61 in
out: 8 in
